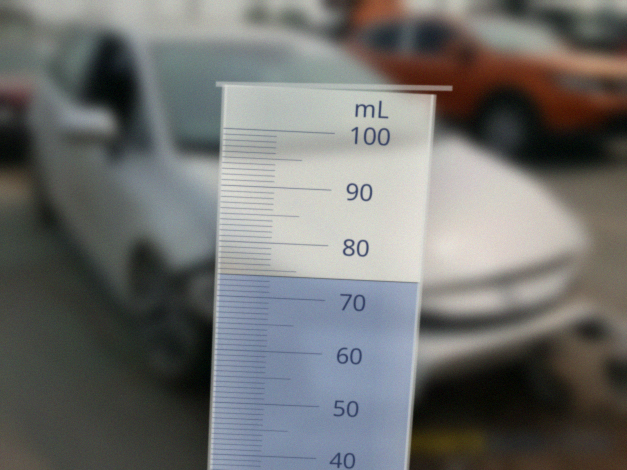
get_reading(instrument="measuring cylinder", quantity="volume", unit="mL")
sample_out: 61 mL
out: 74 mL
